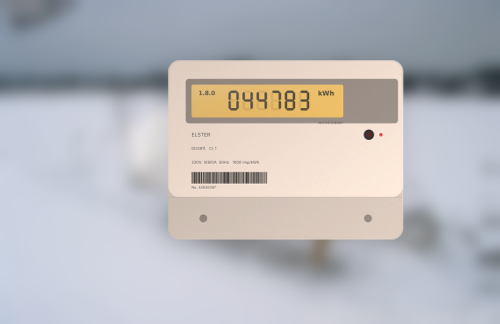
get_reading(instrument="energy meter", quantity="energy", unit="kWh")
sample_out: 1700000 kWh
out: 44783 kWh
